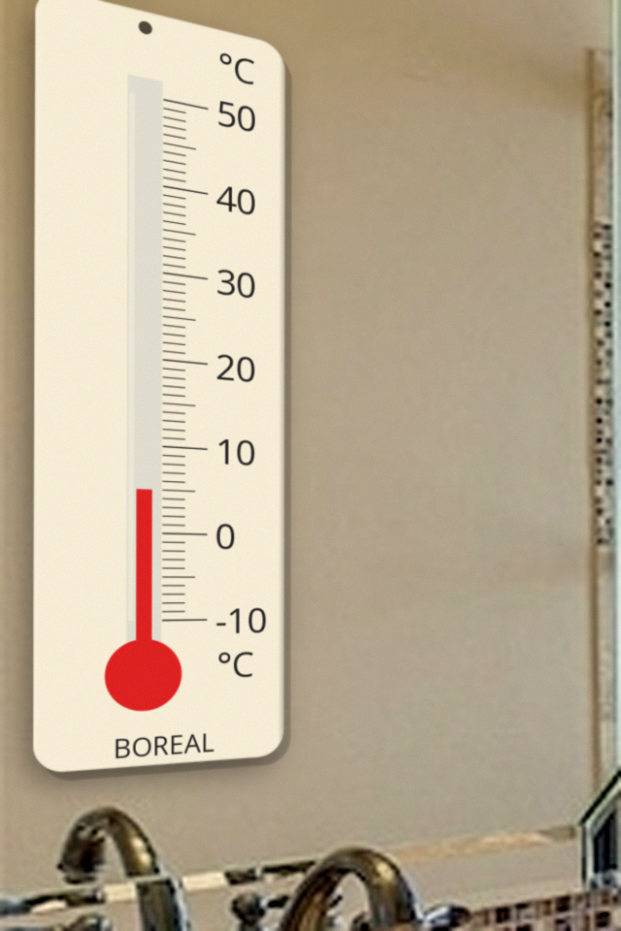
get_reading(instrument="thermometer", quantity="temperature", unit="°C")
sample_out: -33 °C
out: 5 °C
